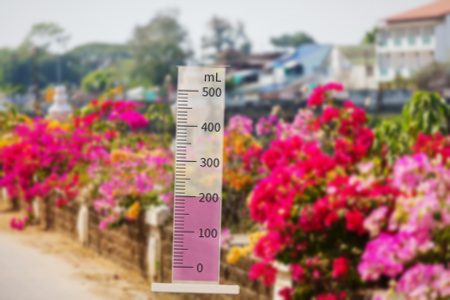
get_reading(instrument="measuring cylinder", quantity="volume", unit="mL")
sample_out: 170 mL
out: 200 mL
